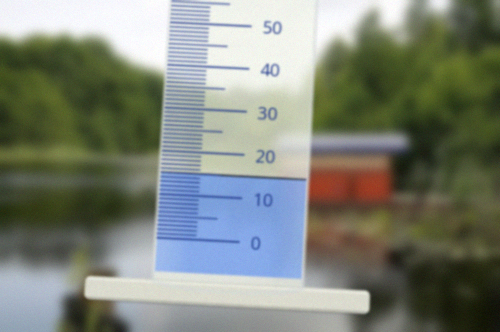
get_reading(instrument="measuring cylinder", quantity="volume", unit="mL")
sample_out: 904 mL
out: 15 mL
